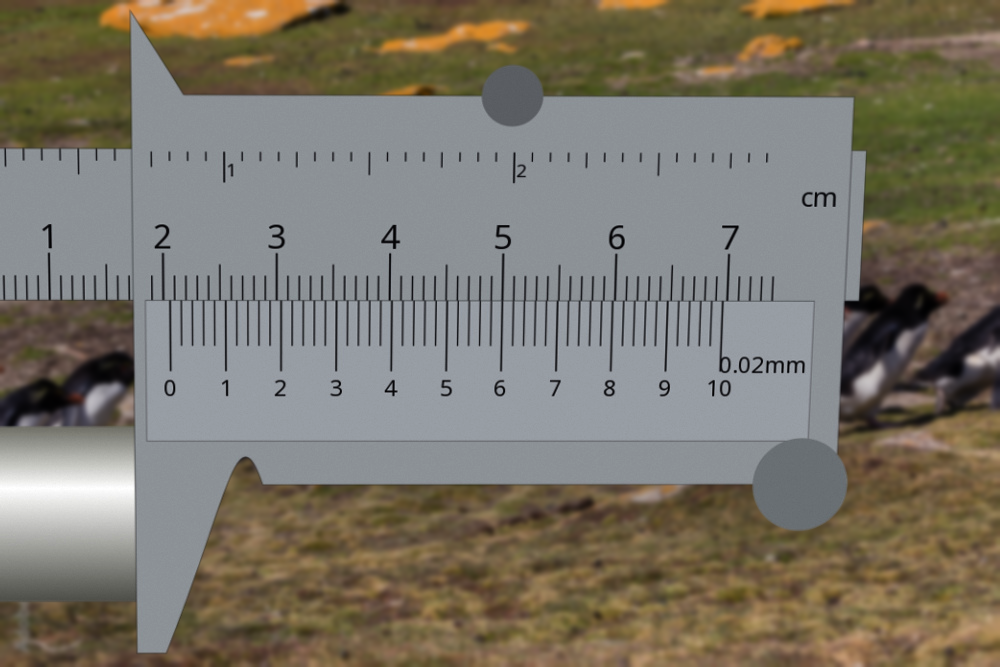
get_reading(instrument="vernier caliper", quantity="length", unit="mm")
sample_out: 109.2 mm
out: 20.6 mm
